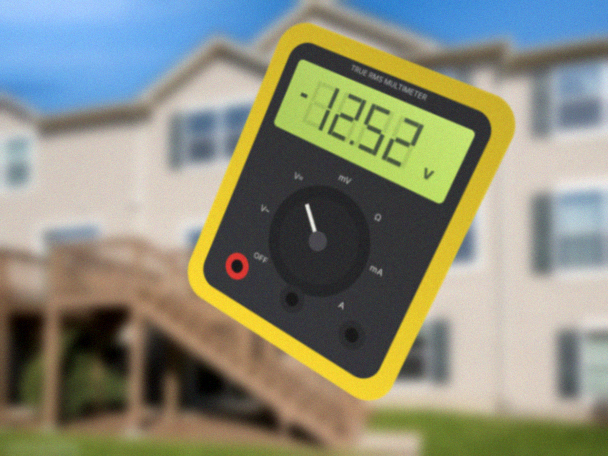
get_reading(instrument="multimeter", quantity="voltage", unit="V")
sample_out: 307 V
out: -12.52 V
